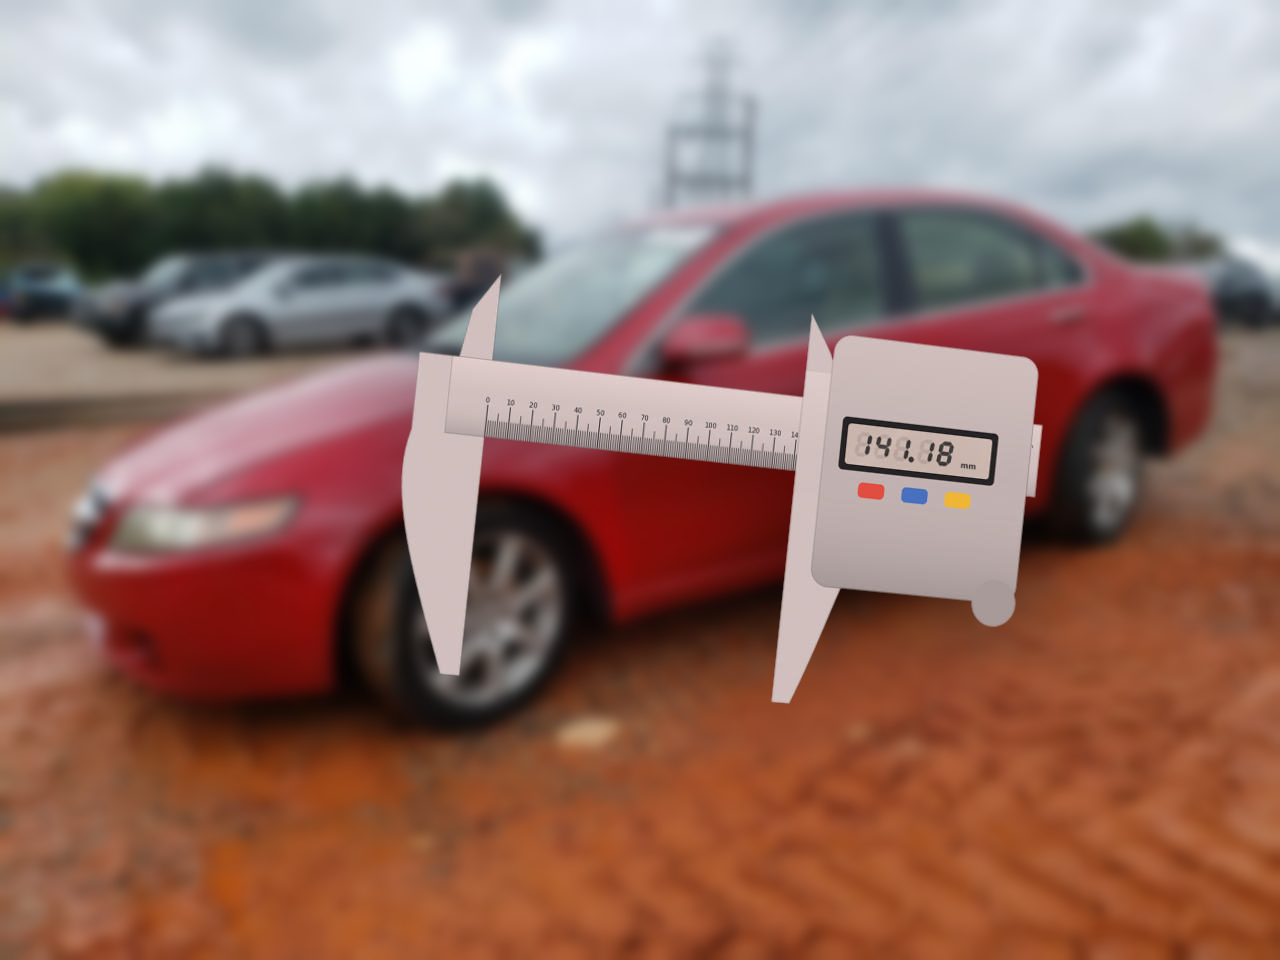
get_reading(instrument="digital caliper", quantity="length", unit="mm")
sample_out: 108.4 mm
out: 141.18 mm
